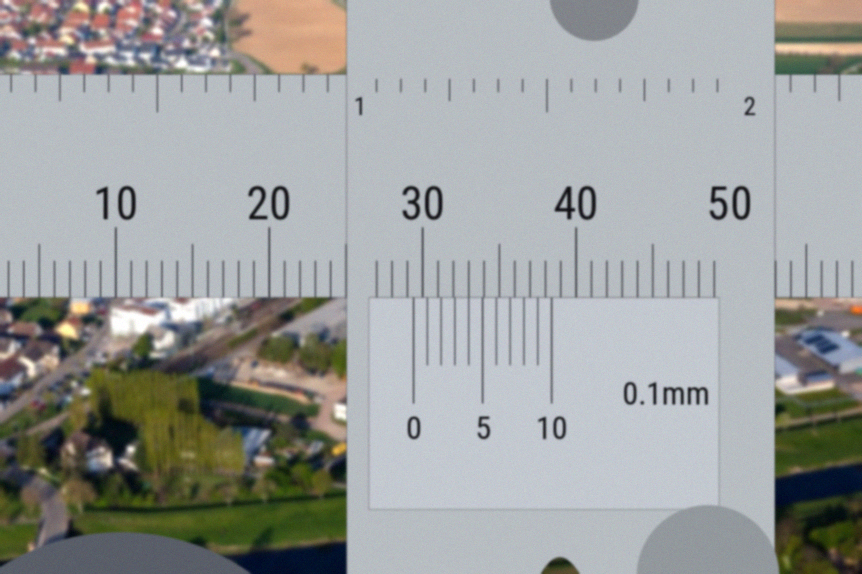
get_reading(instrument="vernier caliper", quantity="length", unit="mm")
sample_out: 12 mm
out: 29.4 mm
